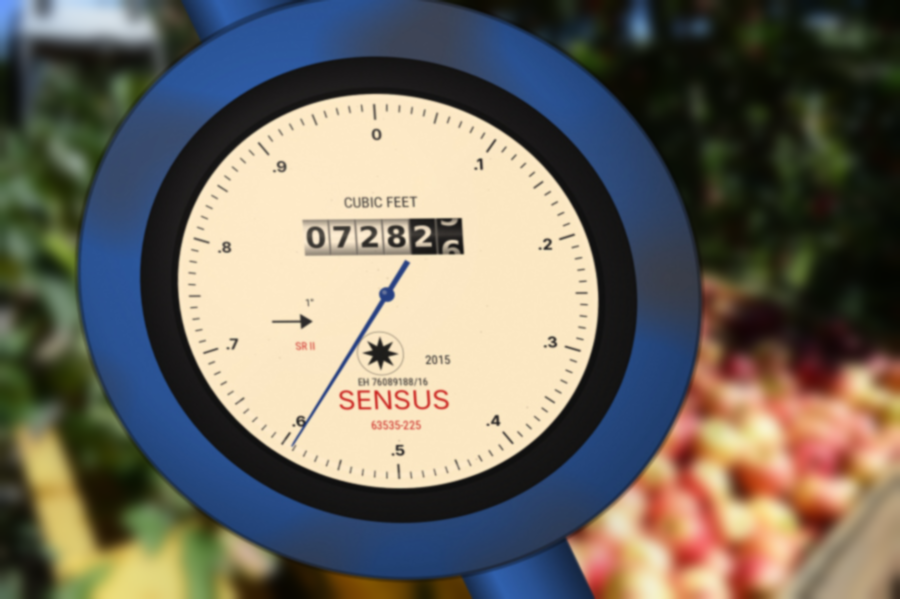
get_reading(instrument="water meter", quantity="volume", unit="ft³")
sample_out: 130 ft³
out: 72825.59 ft³
